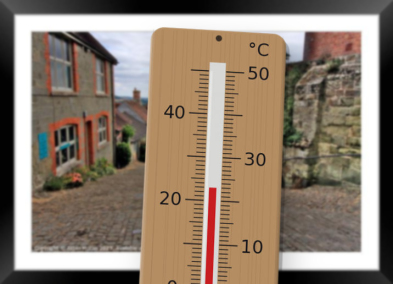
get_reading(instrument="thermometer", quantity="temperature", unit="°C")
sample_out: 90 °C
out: 23 °C
